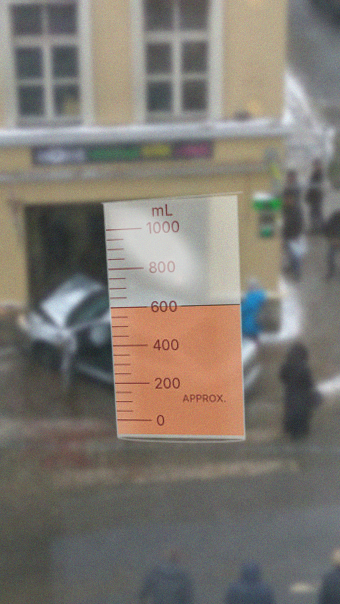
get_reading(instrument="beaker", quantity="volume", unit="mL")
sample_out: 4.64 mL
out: 600 mL
